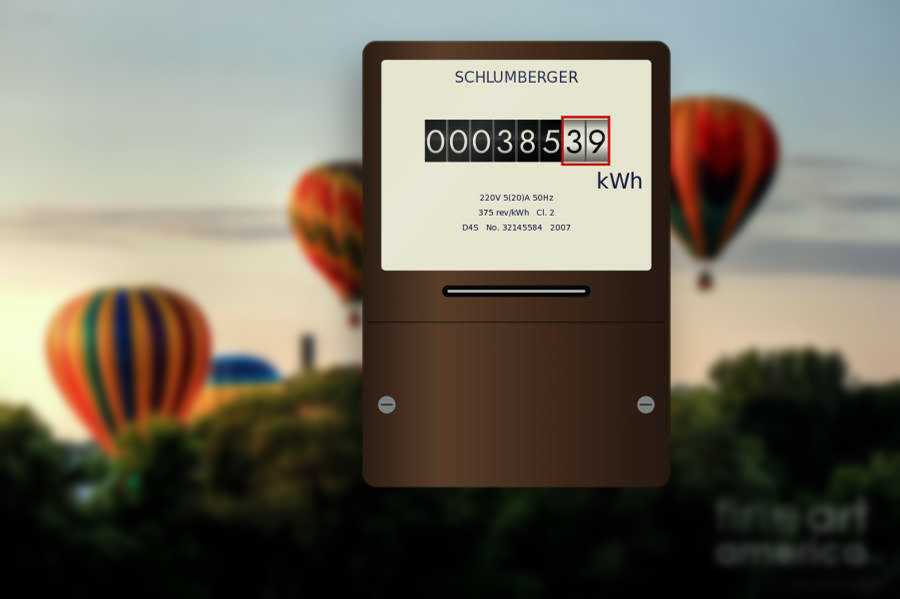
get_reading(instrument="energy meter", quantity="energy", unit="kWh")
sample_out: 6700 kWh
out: 385.39 kWh
